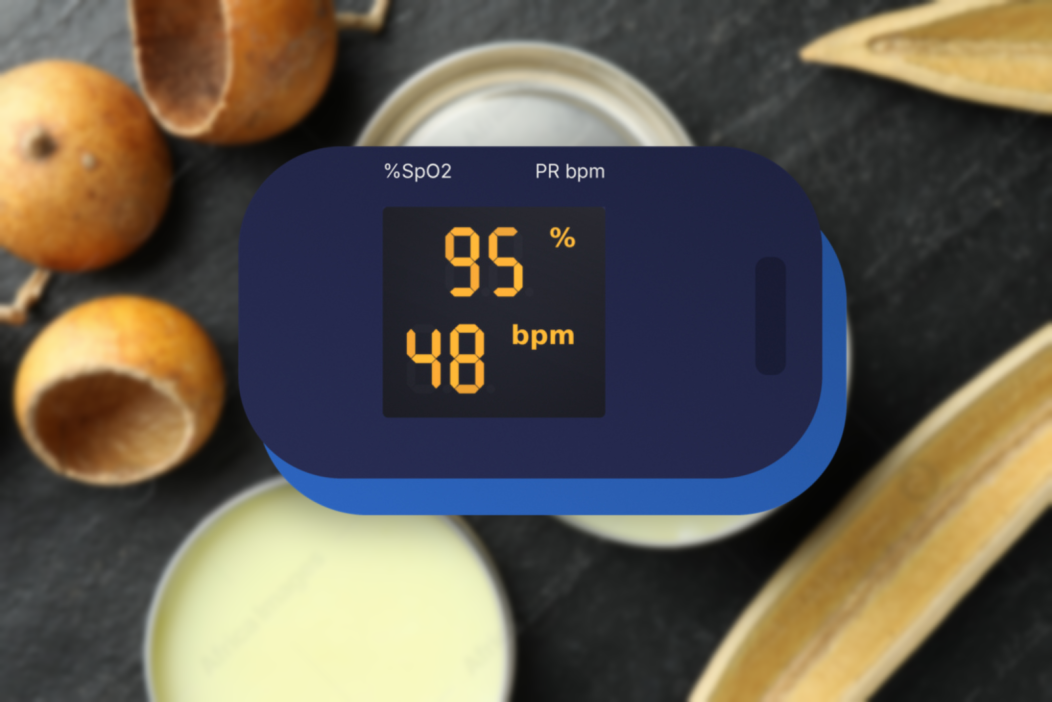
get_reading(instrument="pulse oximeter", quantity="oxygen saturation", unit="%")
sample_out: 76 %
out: 95 %
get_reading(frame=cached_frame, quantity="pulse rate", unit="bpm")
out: 48 bpm
